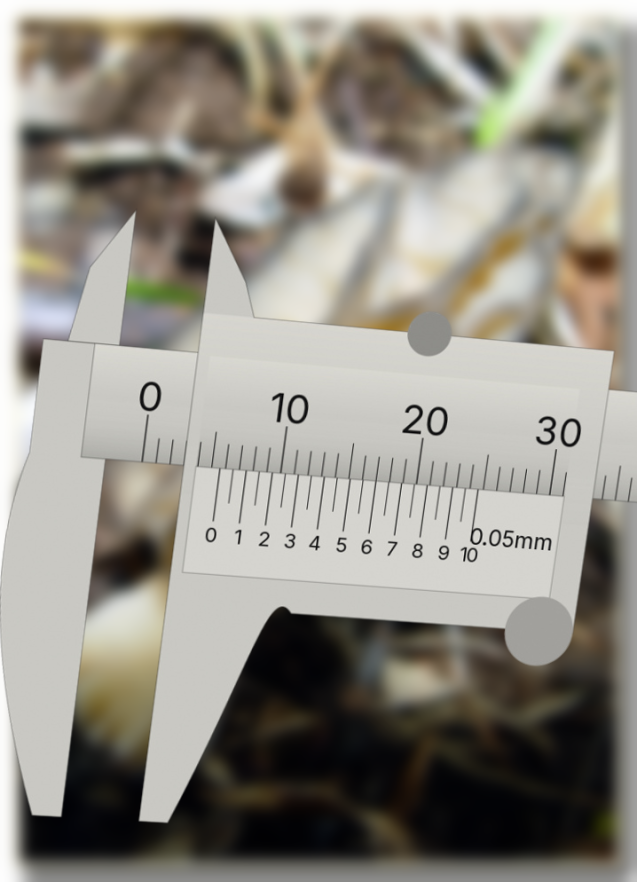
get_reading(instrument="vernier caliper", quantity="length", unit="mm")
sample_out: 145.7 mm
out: 5.6 mm
